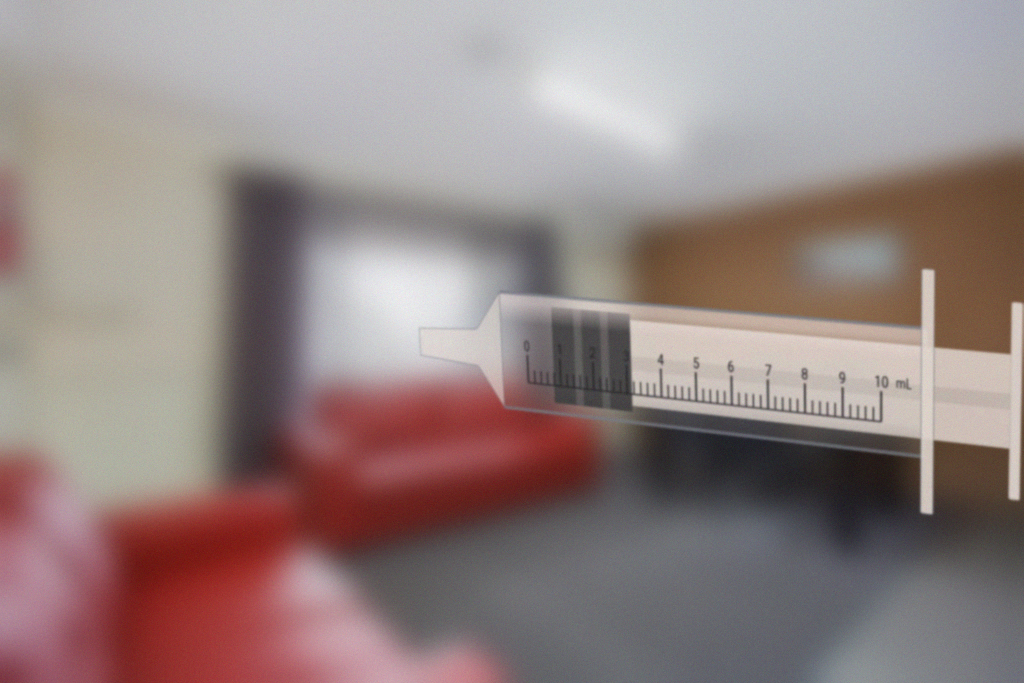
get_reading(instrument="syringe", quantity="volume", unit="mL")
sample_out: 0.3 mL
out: 0.8 mL
